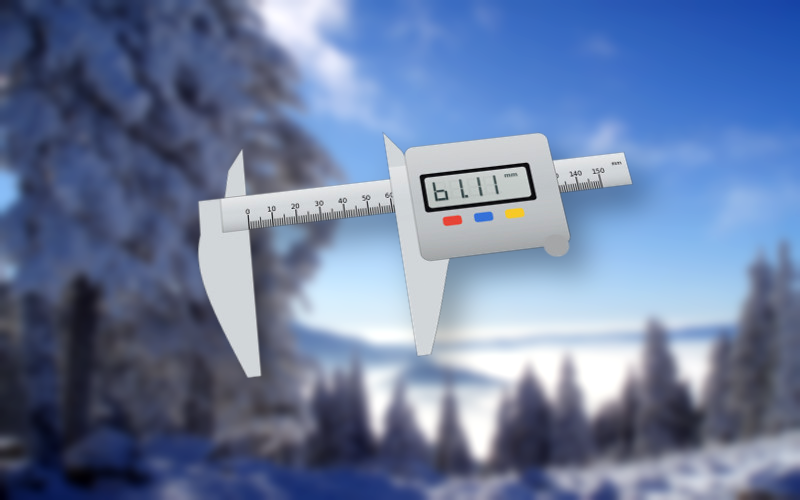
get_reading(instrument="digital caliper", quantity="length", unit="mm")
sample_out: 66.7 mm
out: 61.11 mm
